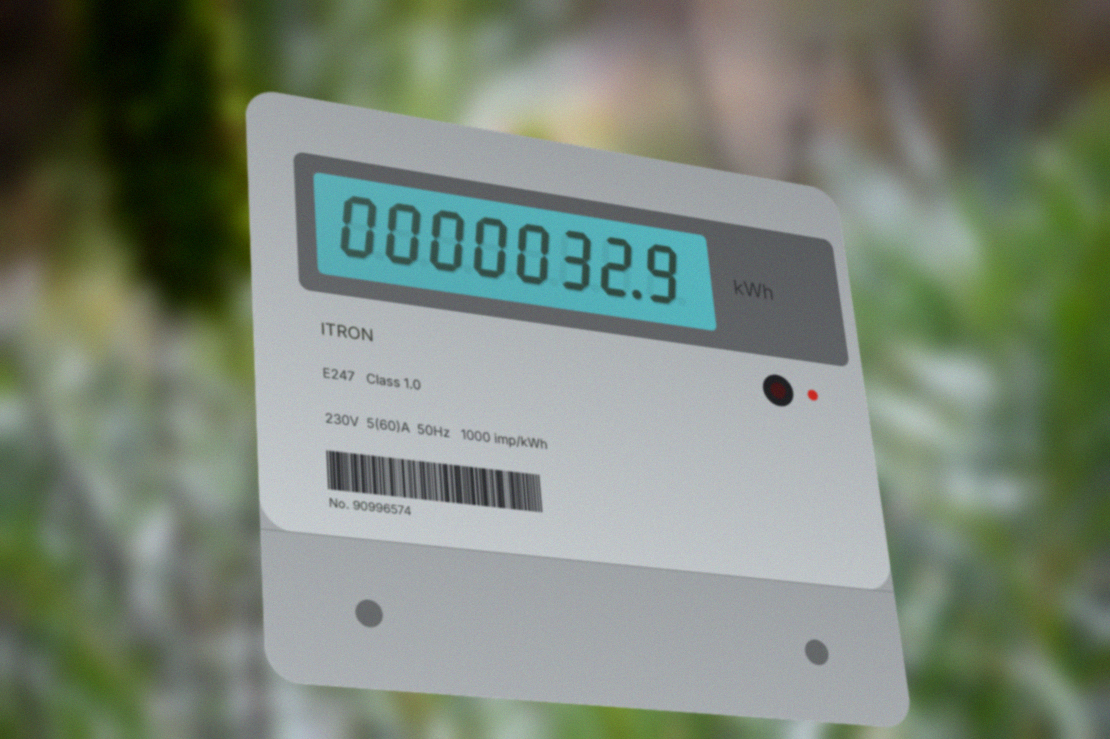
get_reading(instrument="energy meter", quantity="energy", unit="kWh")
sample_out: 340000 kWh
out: 32.9 kWh
